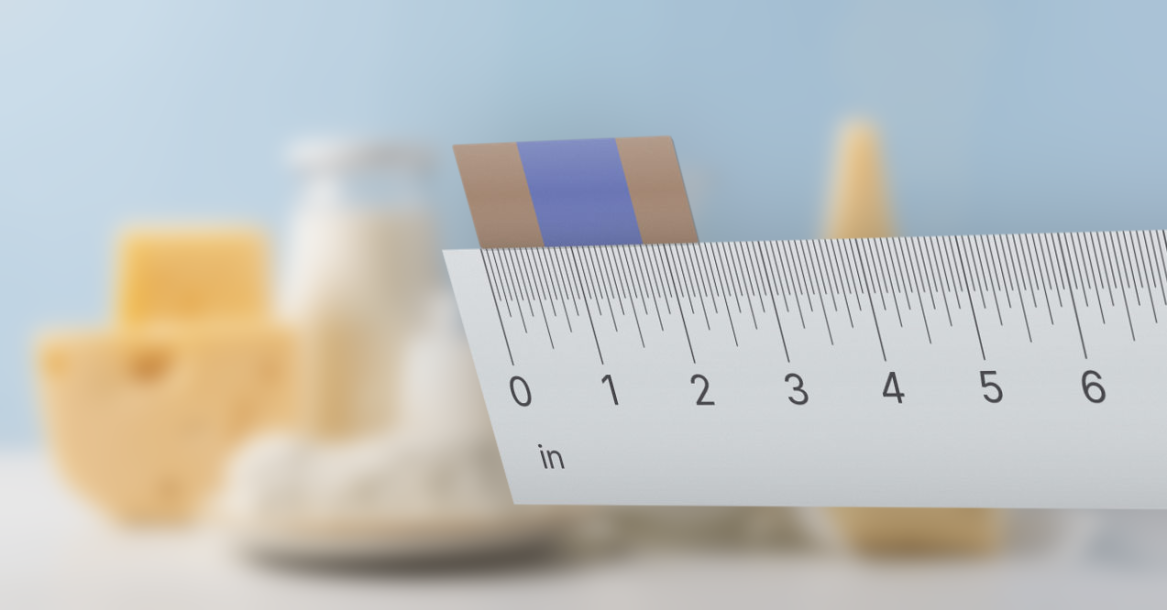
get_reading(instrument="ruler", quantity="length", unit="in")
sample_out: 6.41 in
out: 2.375 in
